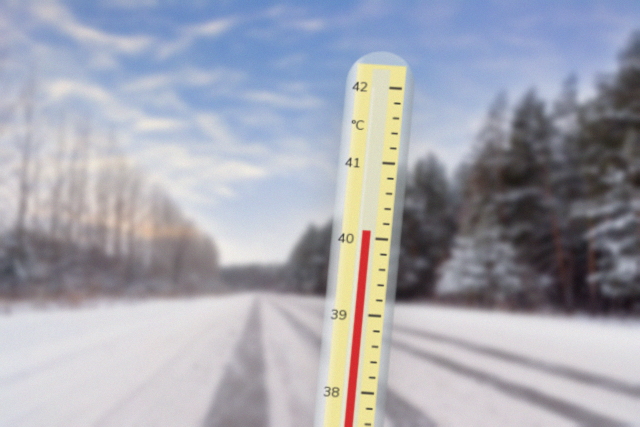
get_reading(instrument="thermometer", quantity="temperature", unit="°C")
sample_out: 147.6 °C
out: 40.1 °C
